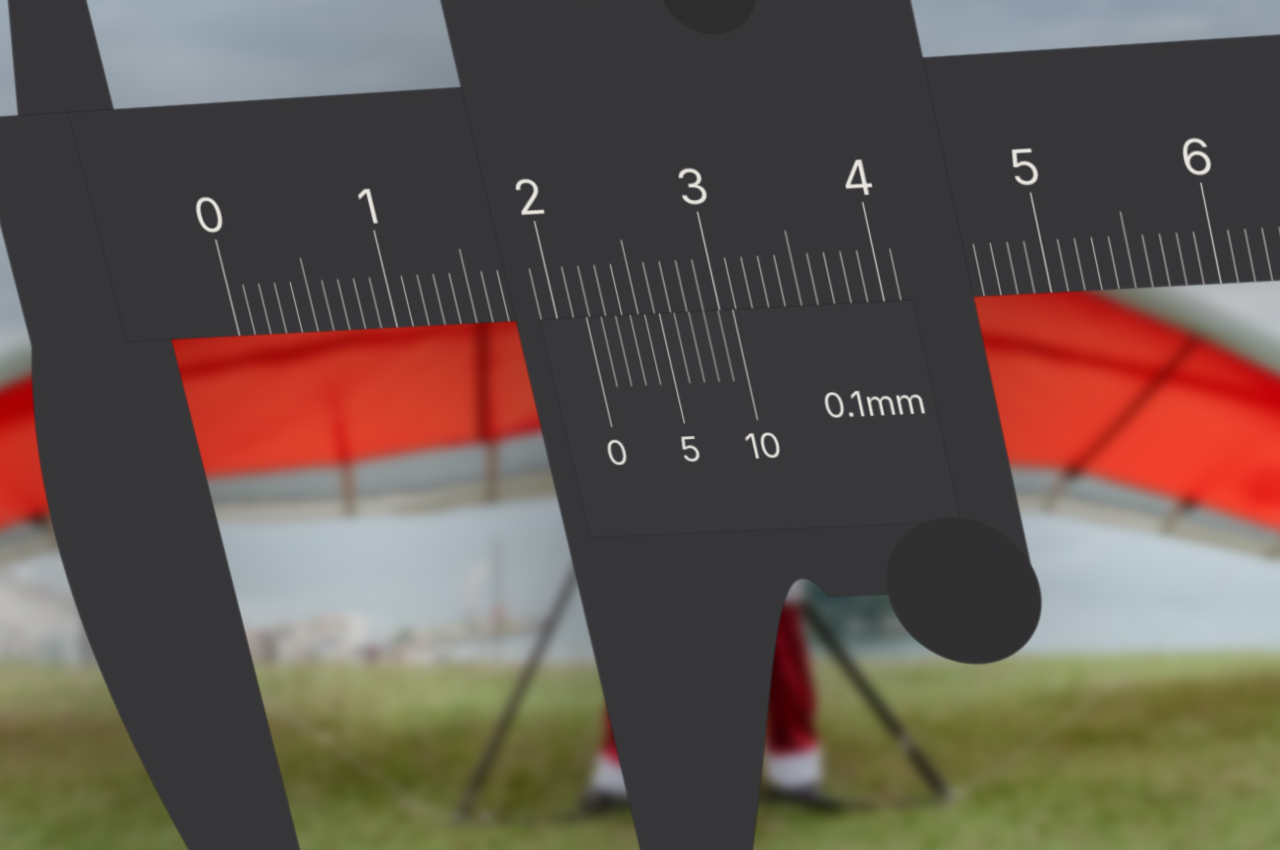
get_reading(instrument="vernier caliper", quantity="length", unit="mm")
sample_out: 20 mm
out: 21.8 mm
